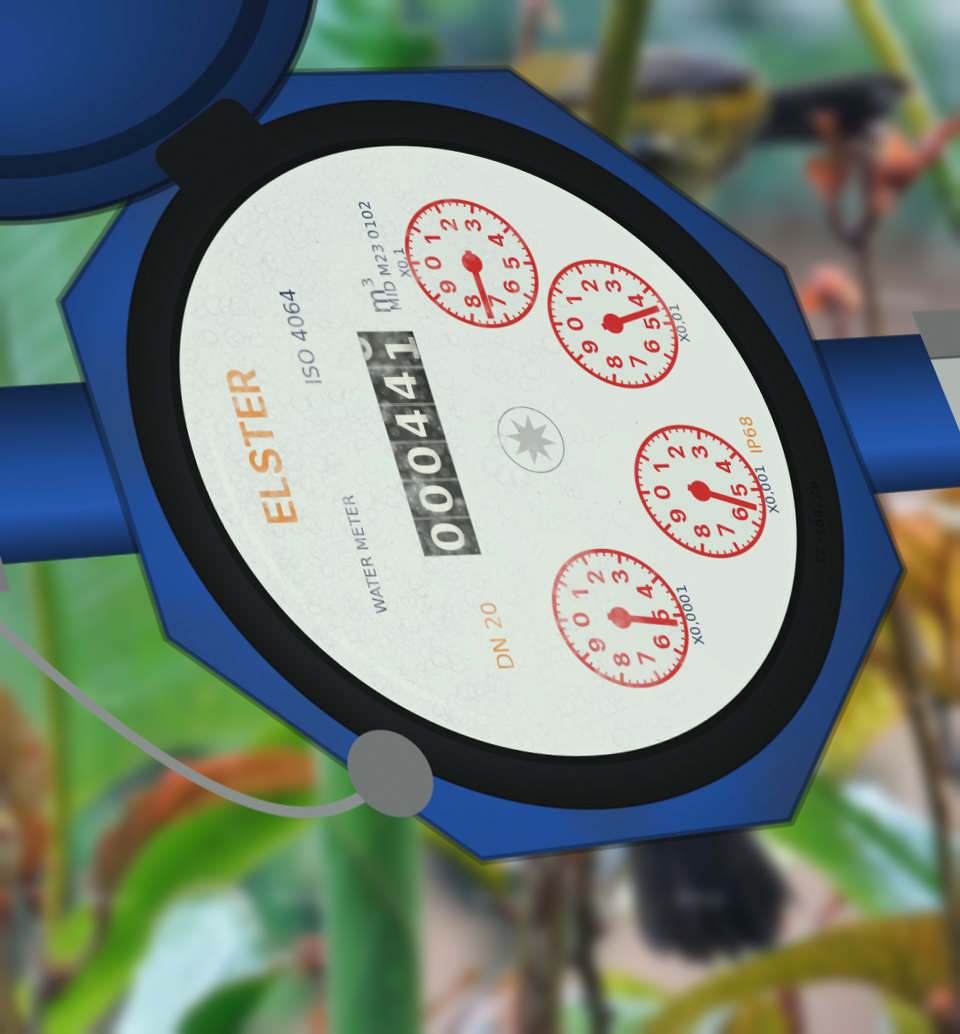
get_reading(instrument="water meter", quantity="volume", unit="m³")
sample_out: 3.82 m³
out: 440.7455 m³
